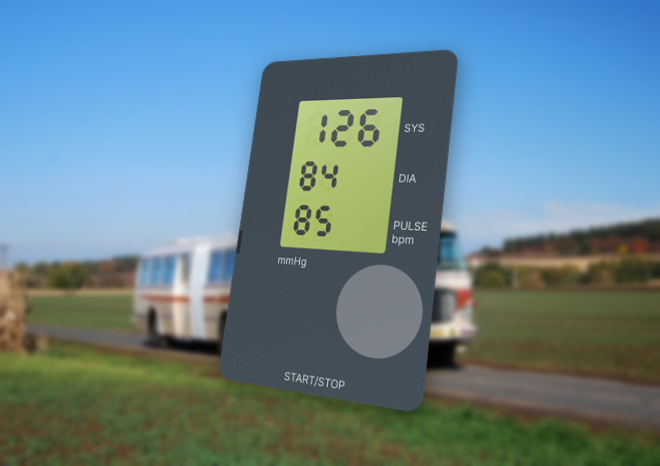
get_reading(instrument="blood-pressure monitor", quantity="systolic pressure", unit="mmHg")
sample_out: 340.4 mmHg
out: 126 mmHg
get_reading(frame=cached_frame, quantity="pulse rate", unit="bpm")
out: 85 bpm
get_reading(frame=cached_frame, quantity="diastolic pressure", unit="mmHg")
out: 84 mmHg
